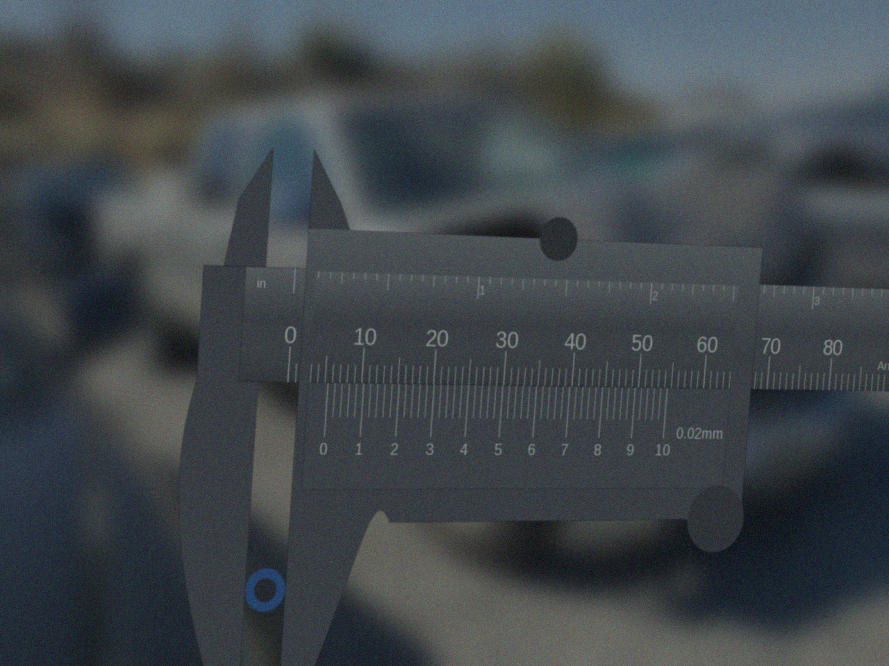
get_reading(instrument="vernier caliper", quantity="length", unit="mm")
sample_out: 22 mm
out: 5.4 mm
